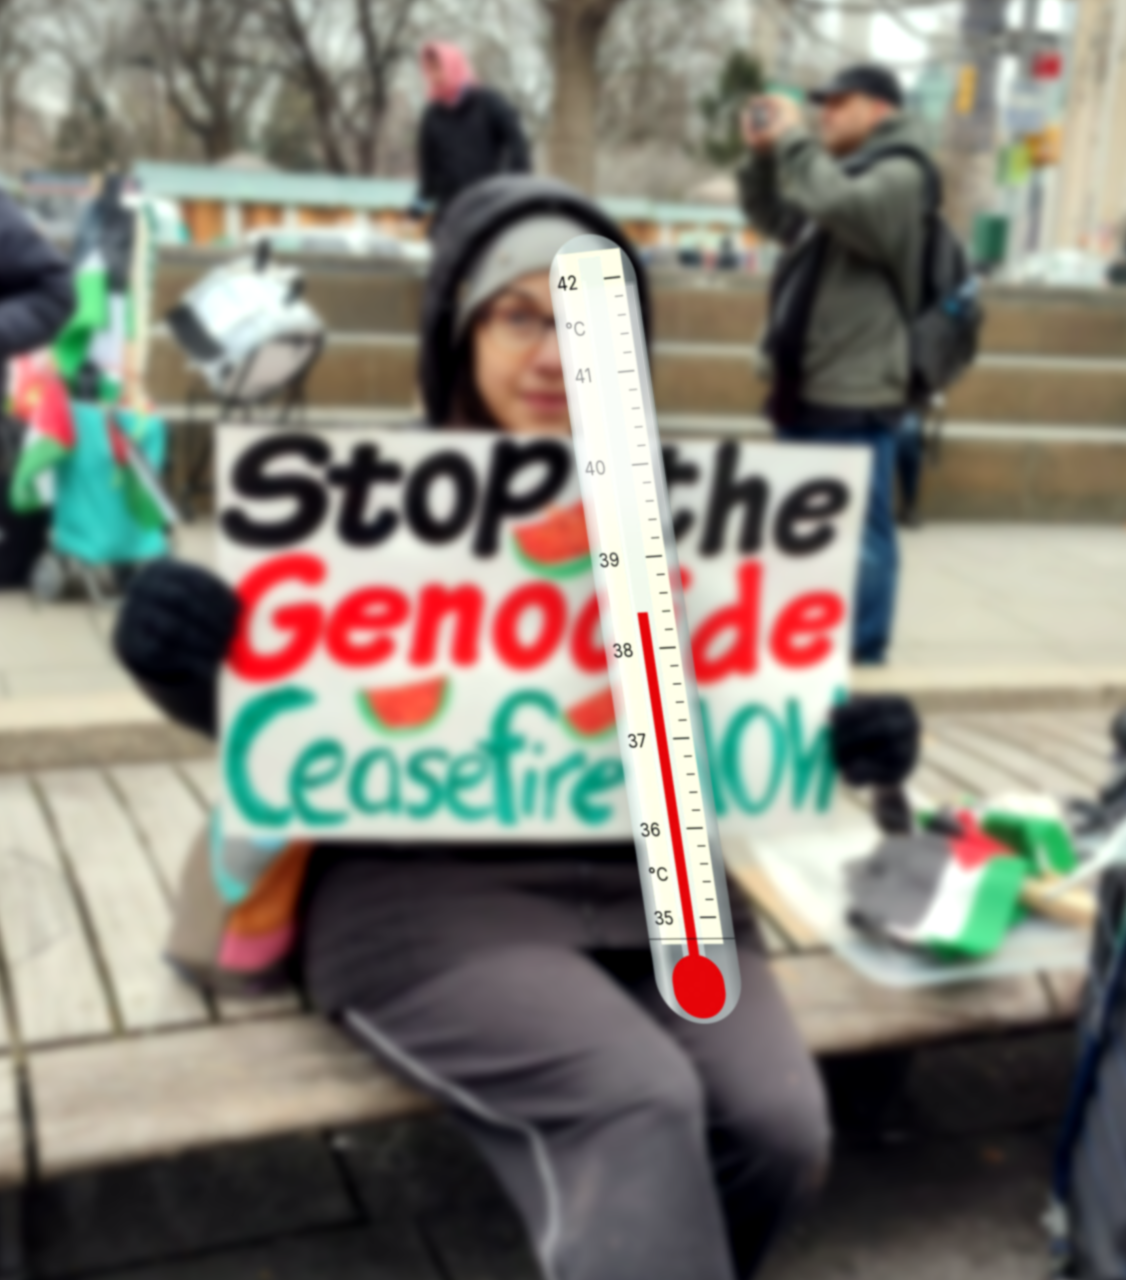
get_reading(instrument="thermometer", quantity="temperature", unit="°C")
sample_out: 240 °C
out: 38.4 °C
